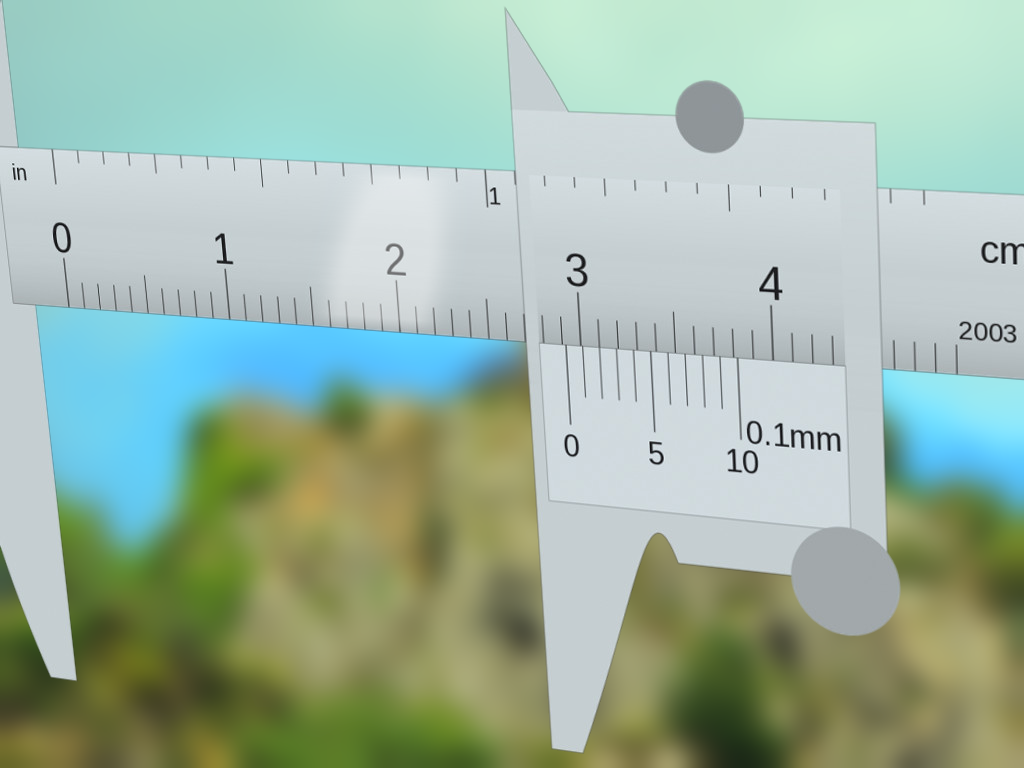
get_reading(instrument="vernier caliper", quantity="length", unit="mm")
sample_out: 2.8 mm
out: 29.2 mm
